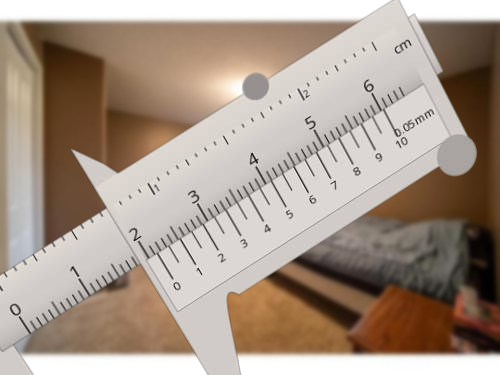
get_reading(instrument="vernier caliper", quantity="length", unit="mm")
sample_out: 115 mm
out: 21.4 mm
